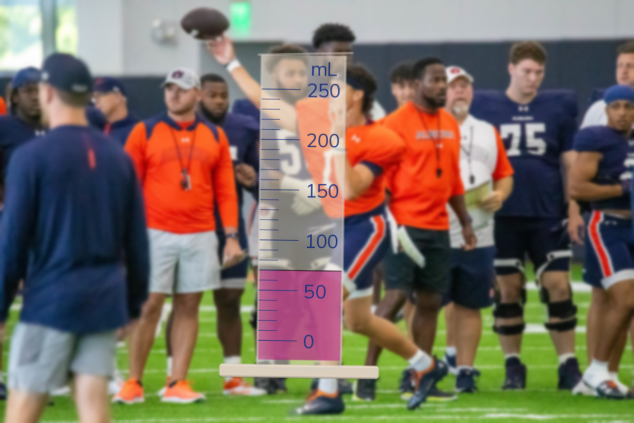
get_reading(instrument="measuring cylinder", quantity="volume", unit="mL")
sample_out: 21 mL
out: 70 mL
